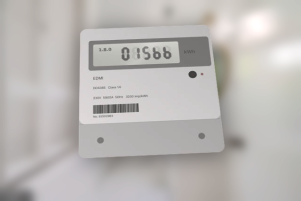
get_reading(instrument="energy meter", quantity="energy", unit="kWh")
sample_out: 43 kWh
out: 1566 kWh
